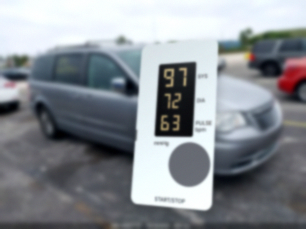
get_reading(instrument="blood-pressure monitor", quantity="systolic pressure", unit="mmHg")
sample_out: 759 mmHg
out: 97 mmHg
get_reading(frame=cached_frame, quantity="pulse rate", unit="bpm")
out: 63 bpm
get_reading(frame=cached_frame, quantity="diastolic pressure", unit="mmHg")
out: 72 mmHg
